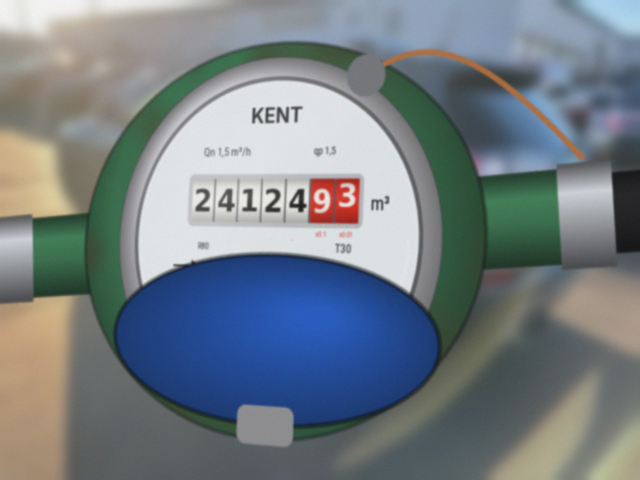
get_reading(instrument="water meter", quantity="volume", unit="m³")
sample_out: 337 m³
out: 24124.93 m³
